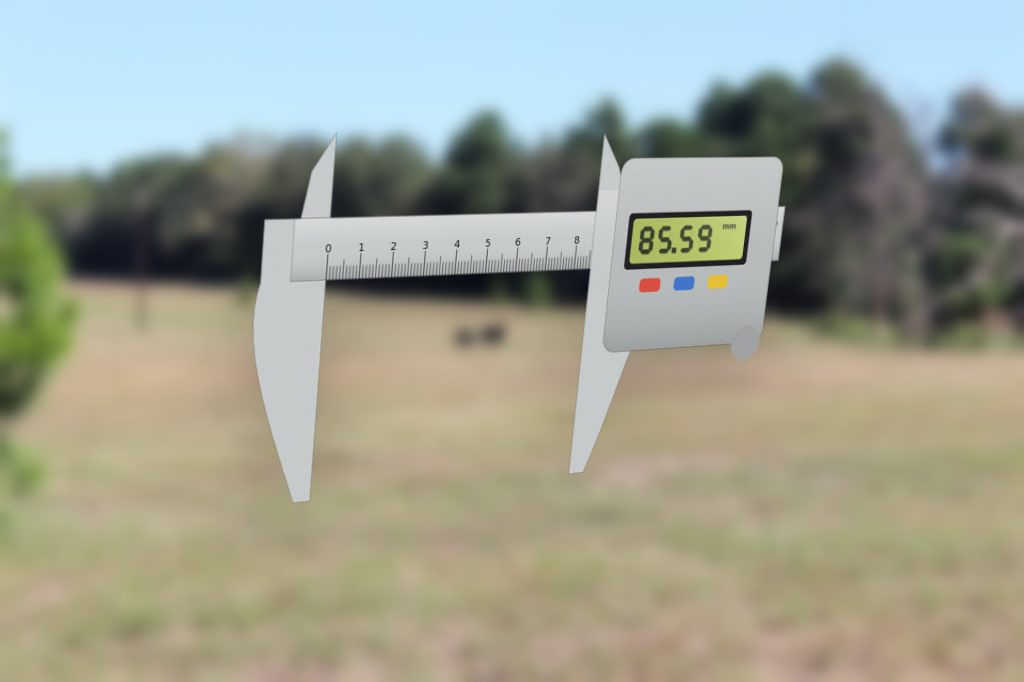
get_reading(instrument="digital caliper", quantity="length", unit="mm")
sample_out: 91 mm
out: 85.59 mm
